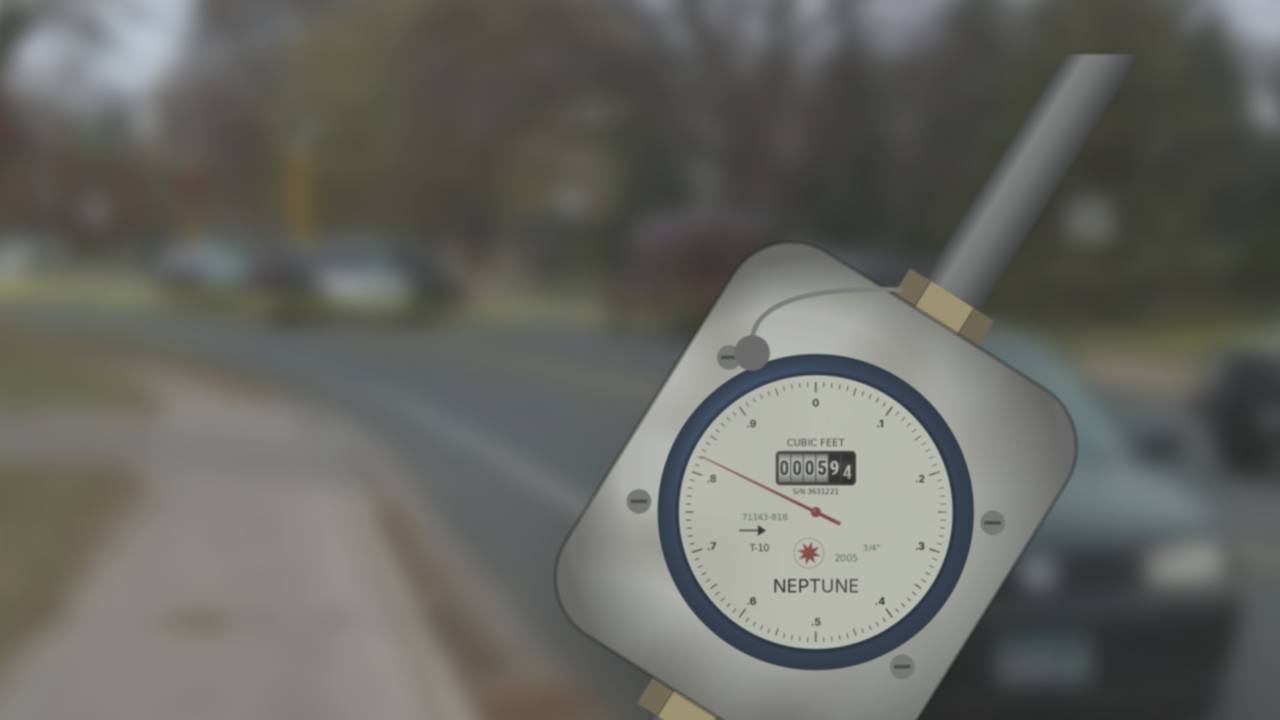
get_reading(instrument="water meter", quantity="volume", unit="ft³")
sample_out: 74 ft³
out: 593.82 ft³
